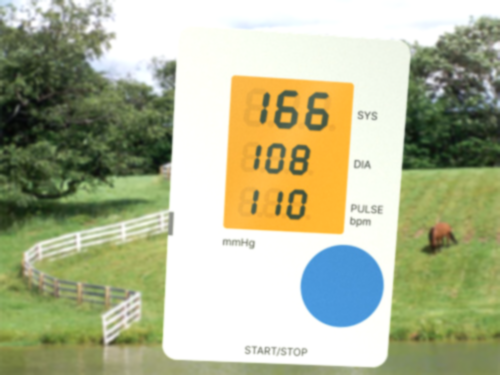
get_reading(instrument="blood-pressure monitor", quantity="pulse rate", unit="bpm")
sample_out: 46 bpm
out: 110 bpm
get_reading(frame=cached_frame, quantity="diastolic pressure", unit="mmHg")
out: 108 mmHg
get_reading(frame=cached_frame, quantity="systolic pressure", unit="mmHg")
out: 166 mmHg
